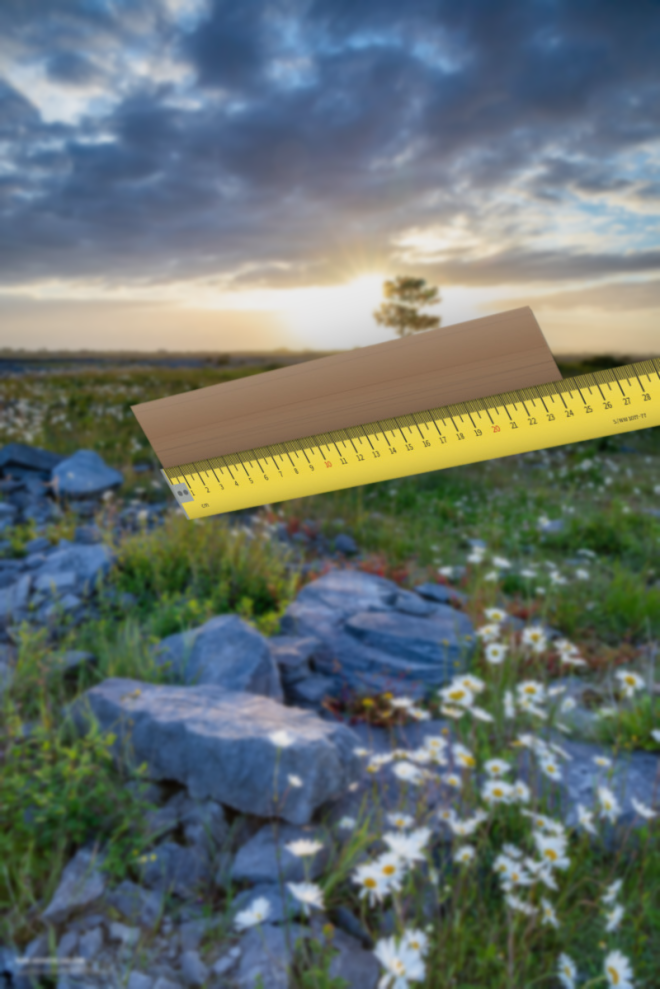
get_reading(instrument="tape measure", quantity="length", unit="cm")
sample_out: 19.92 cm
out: 24.5 cm
